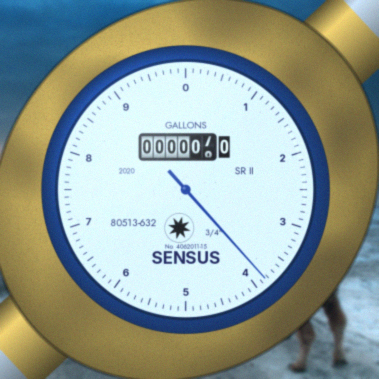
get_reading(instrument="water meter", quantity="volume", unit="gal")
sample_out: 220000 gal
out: 73.8 gal
